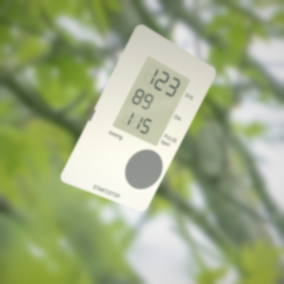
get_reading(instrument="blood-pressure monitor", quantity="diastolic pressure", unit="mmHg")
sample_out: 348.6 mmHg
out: 89 mmHg
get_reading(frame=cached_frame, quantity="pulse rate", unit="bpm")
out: 115 bpm
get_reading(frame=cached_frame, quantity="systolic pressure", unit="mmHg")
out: 123 mmHg
